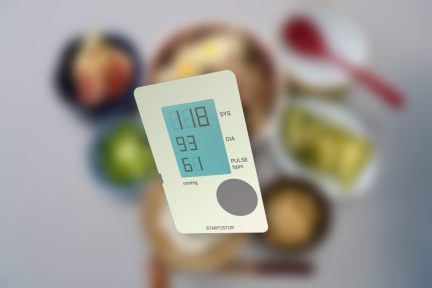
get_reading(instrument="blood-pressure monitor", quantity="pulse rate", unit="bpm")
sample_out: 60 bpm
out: 61 bpm
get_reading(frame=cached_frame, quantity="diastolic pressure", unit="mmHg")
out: 93 mmHg
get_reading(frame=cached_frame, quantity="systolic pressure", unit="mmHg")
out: 118 mmHg
